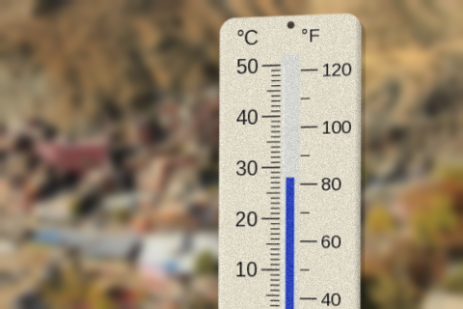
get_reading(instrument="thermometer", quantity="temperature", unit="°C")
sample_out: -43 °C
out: 28 °C
